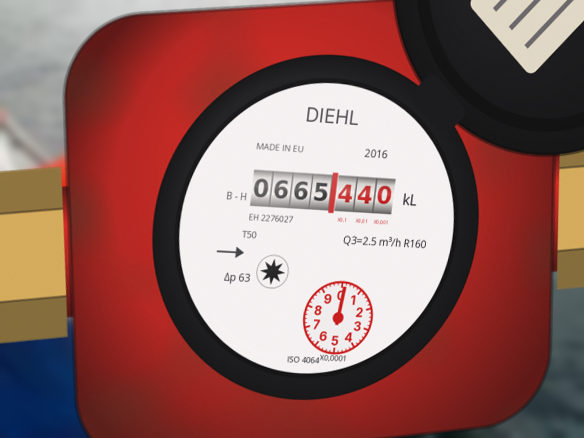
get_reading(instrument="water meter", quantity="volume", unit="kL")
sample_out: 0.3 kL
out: 665.4400 kL
